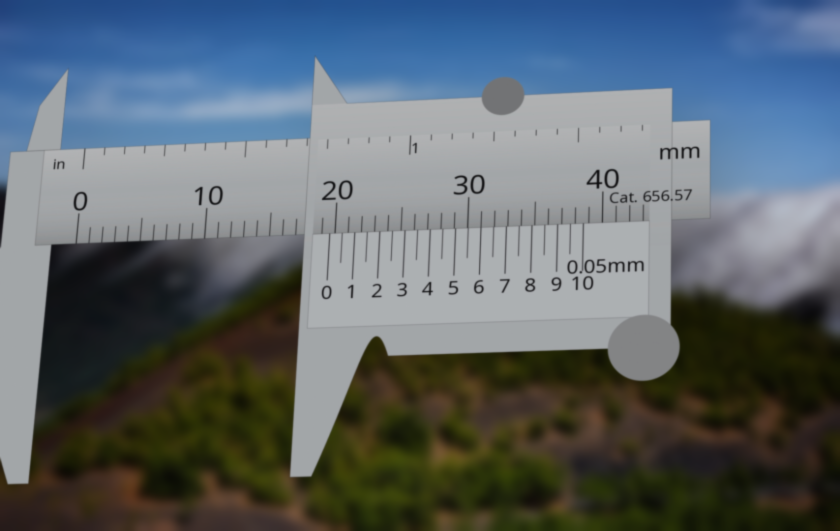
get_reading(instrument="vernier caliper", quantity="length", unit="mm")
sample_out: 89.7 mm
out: 19.6 mm
